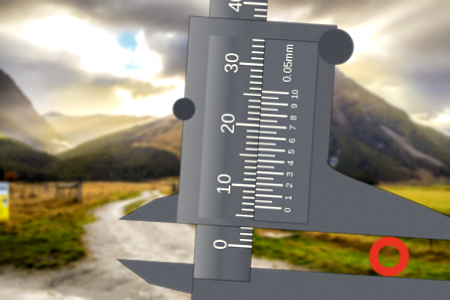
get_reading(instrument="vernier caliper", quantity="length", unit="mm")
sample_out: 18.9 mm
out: 6.6 mm
